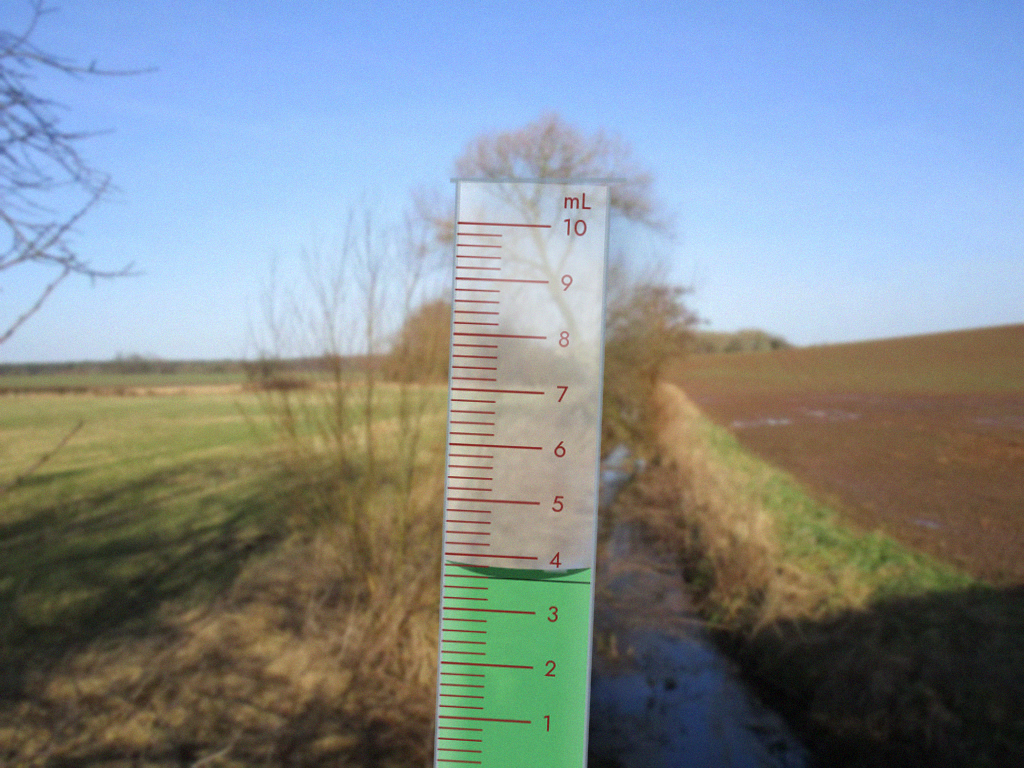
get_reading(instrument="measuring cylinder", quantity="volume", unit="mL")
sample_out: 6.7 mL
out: 3.6 mL
